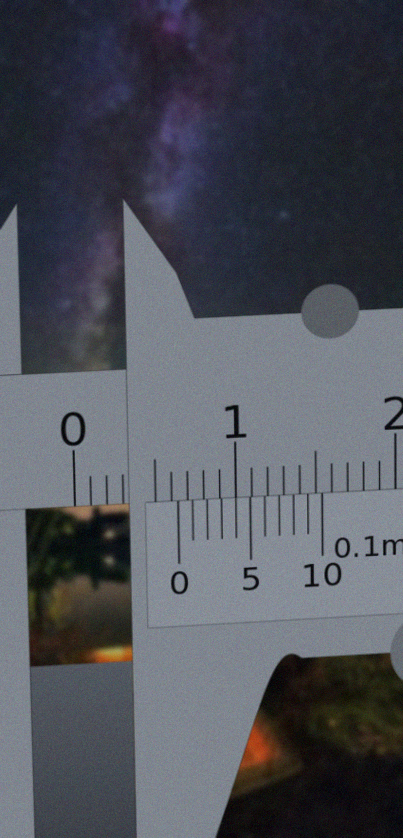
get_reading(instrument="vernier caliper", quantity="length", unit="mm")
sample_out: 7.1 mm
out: 6.4 mm
